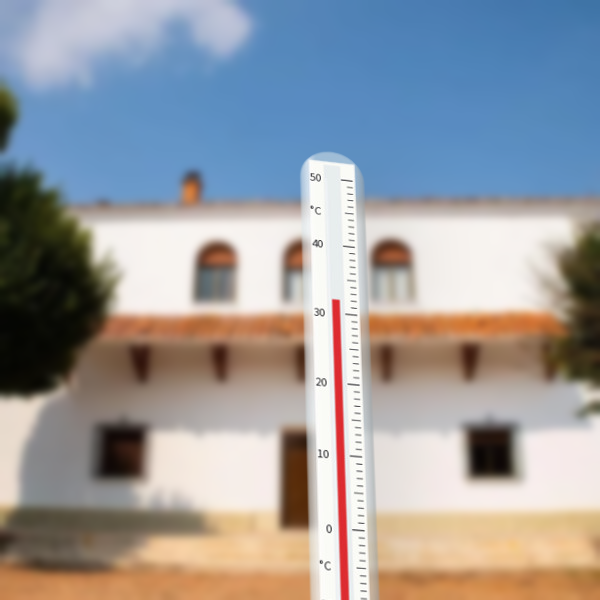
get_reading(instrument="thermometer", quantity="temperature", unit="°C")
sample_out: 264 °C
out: 32 °C
